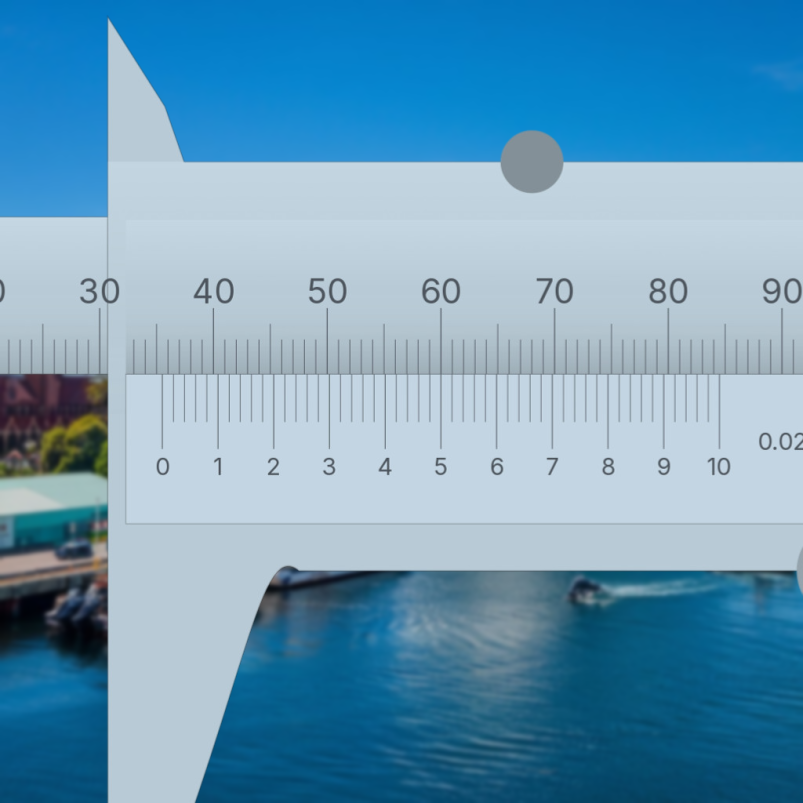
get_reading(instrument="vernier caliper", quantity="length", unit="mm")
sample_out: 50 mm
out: 35.5 mm
